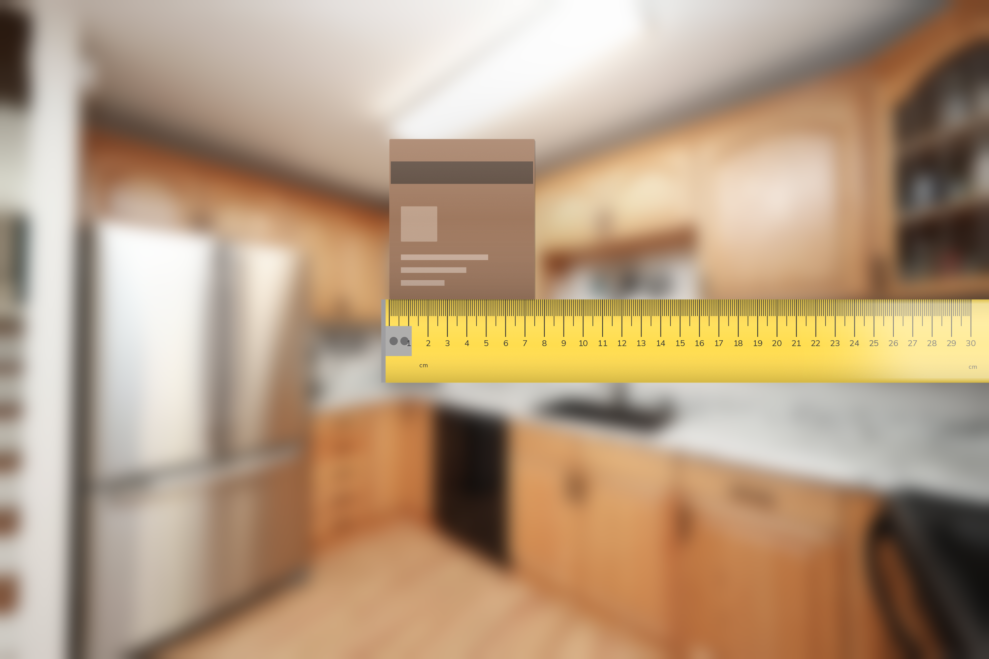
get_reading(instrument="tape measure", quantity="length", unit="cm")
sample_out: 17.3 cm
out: 7.5 cm
